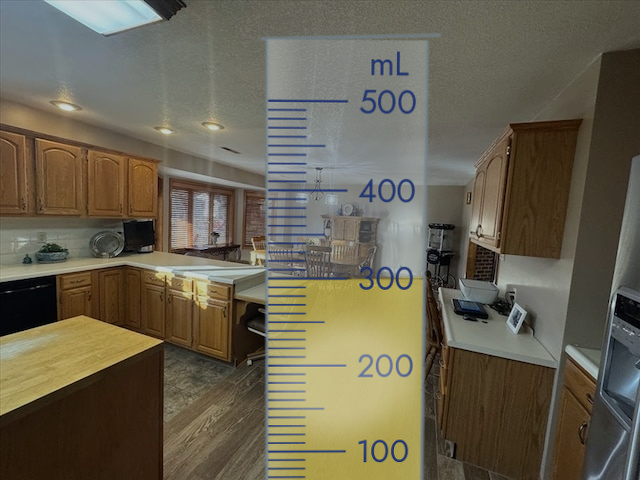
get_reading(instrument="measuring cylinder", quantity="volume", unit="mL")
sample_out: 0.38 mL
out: 300 mL
